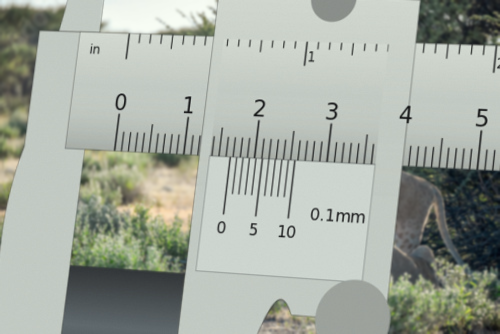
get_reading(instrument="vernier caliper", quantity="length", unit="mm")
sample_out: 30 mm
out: 16.6 mm
